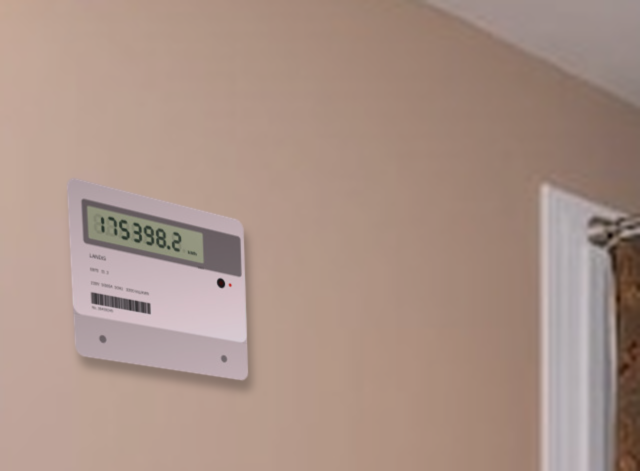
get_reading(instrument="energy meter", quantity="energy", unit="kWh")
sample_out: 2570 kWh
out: 175398.2 kWh
